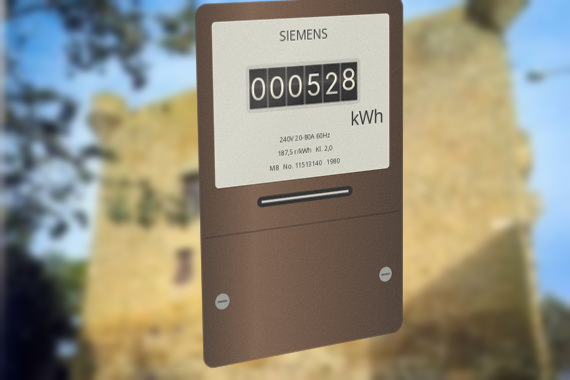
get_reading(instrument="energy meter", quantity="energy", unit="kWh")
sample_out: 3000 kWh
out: 528 kWh
